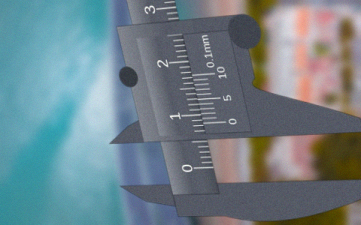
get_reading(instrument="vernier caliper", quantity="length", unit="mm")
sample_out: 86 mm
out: 8.4 mm
